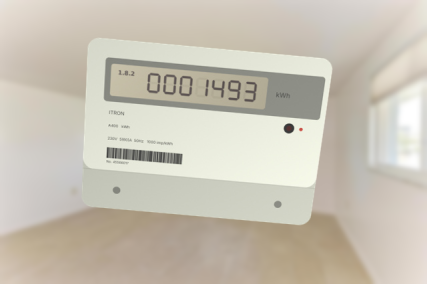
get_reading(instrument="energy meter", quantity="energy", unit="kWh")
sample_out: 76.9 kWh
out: 1493 kWh
